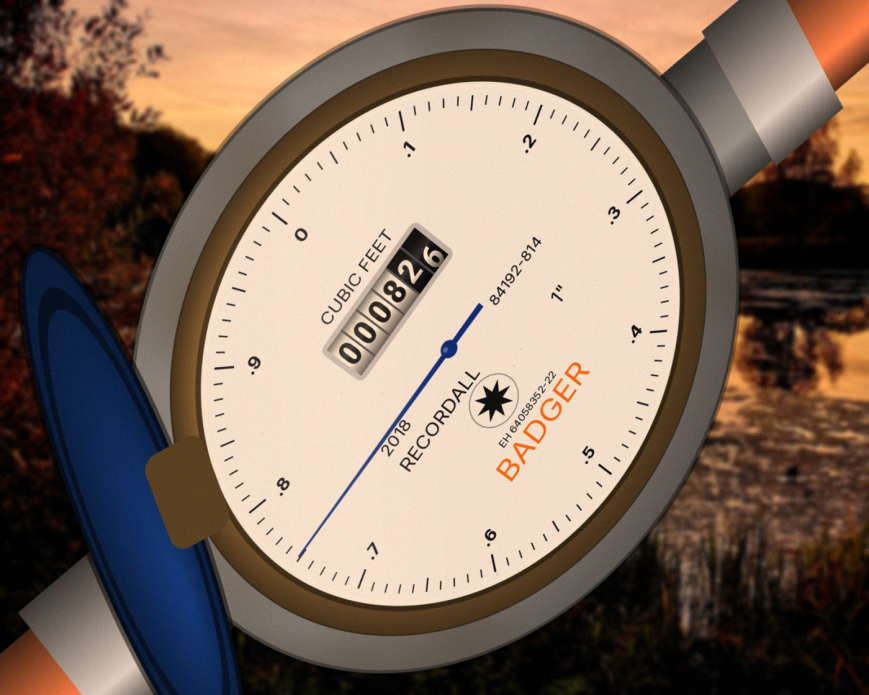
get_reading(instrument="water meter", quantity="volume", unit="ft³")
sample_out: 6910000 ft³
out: 825.75 ft³
